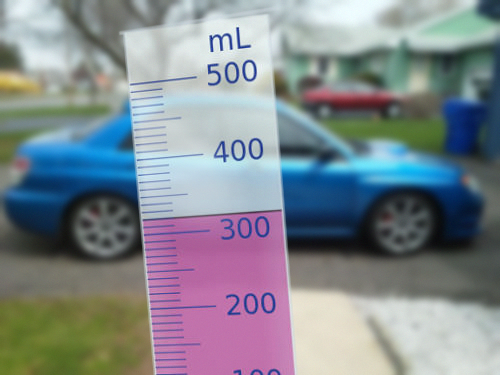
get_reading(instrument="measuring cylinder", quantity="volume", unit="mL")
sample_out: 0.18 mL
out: 320 mL
